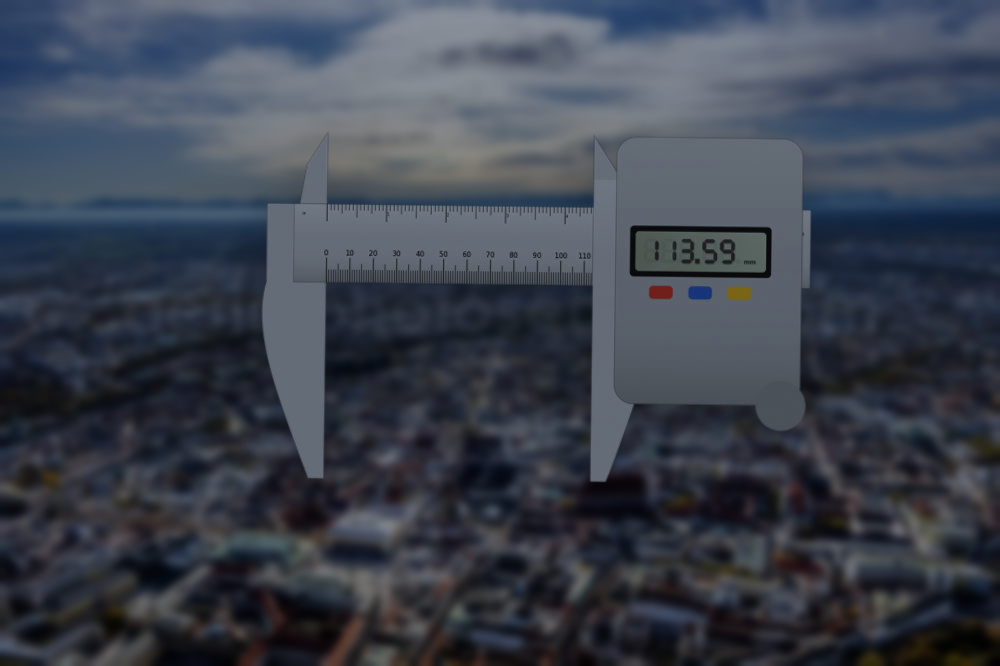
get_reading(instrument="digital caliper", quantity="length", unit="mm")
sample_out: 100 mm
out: 113.59 mm
